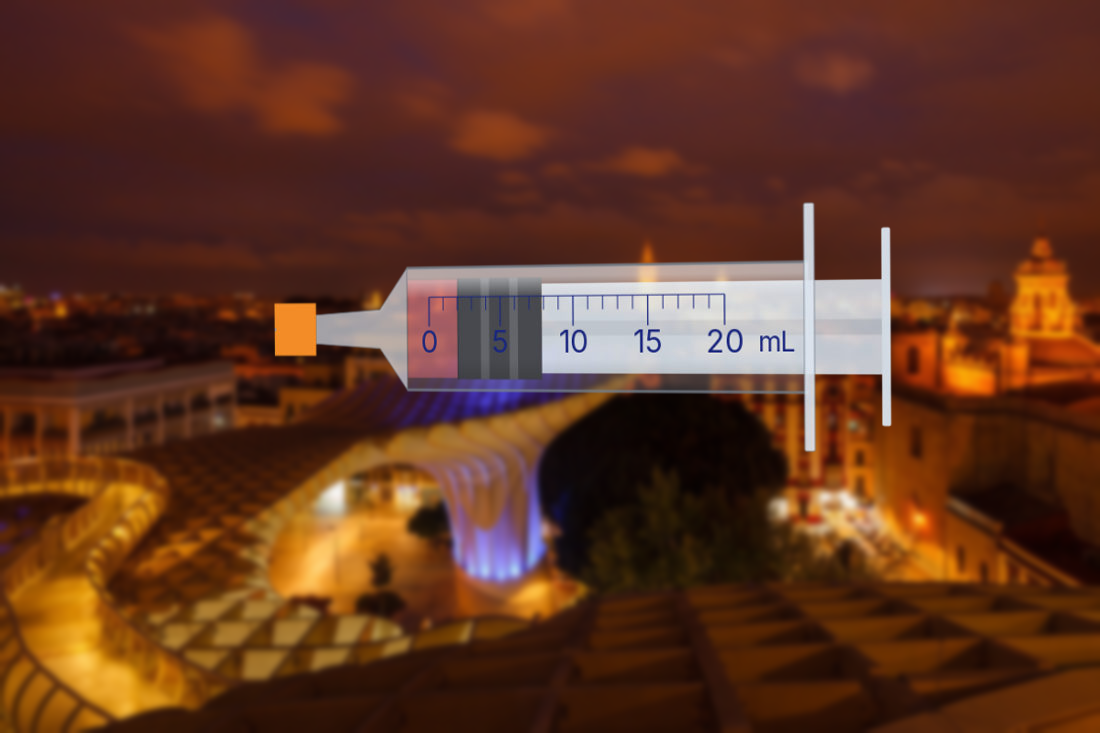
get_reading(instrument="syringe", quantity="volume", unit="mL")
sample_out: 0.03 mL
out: 2 mL
